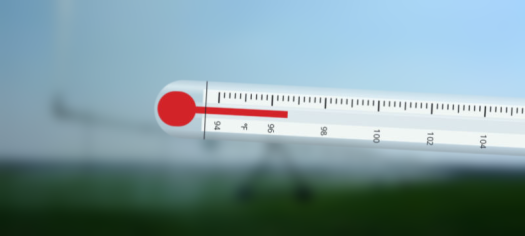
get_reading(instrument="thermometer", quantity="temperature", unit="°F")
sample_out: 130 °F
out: 96.6 °F
